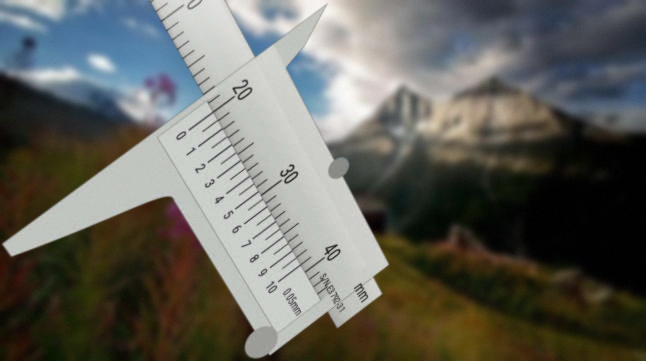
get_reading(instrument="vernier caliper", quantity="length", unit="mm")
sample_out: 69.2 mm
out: 20.0 mm
